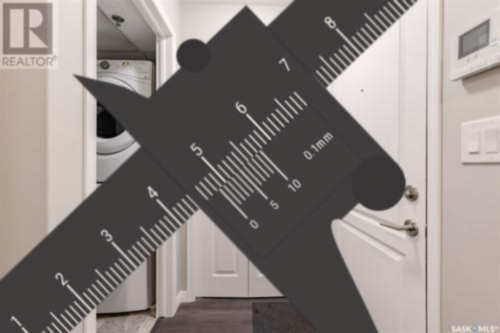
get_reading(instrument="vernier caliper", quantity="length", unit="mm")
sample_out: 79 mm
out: 48.5 mm
